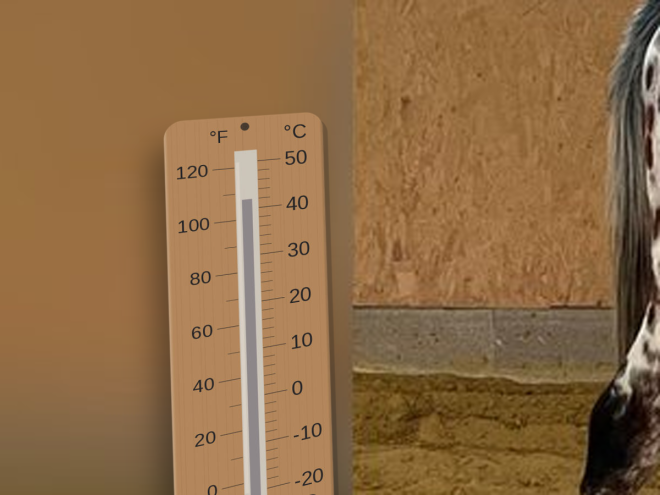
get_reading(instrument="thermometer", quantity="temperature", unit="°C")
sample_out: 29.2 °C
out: 42 °C
